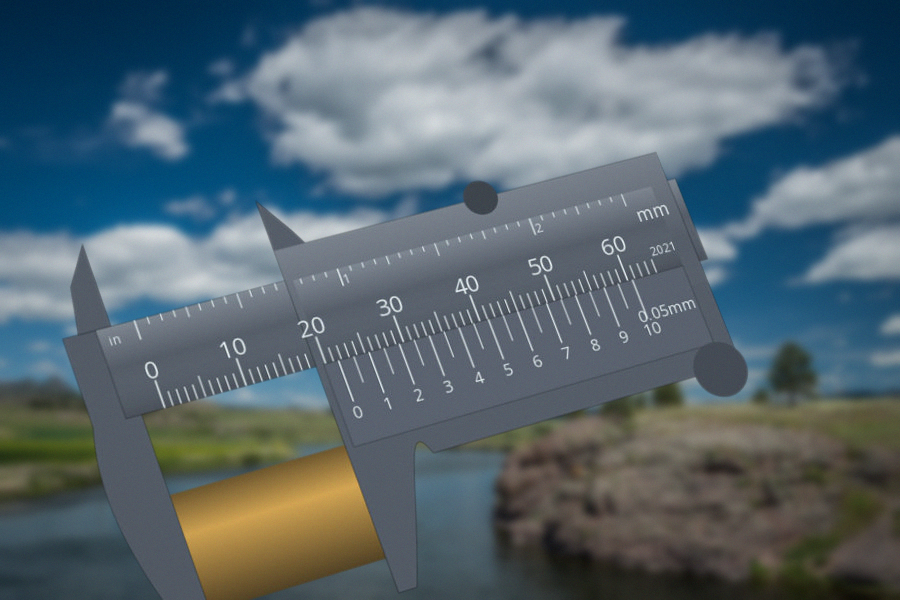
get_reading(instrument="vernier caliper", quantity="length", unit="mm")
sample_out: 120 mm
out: 21.6 mm
